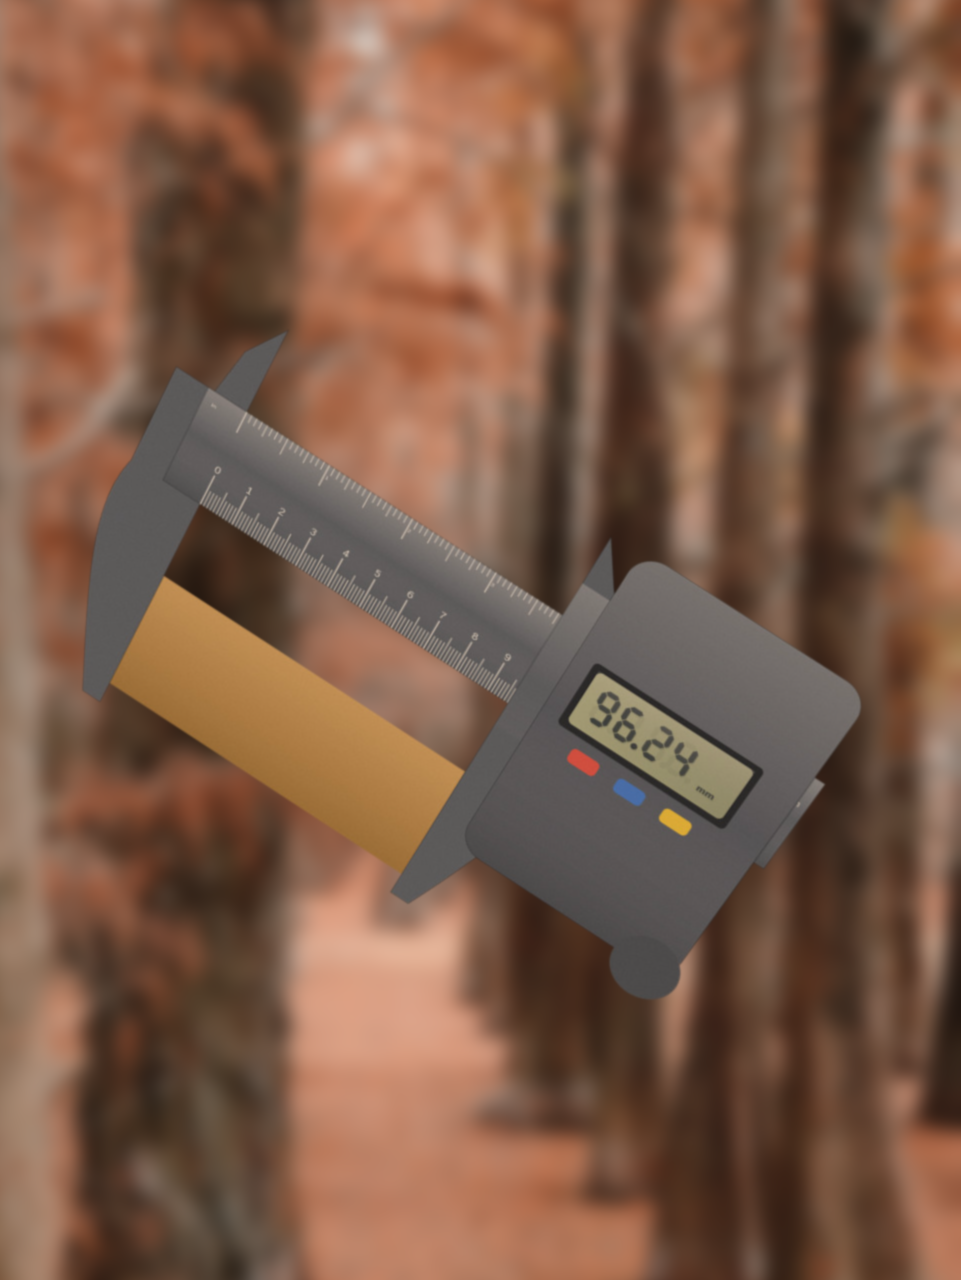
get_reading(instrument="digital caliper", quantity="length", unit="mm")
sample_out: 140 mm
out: 96.24 mm
